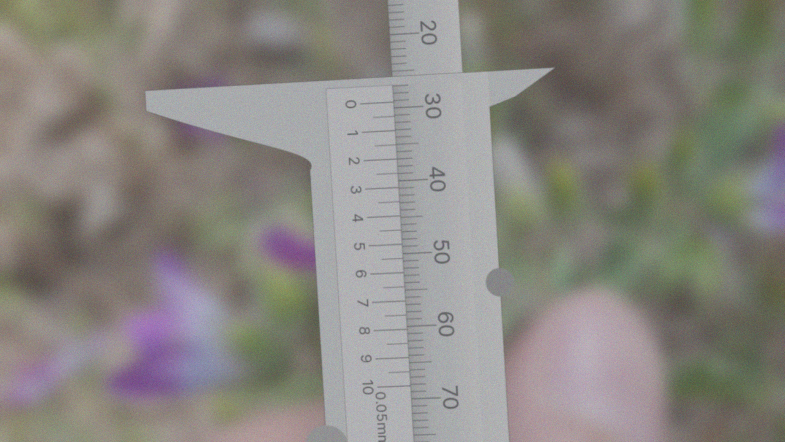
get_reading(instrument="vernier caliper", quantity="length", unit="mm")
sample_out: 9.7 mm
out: 29.2 mm
